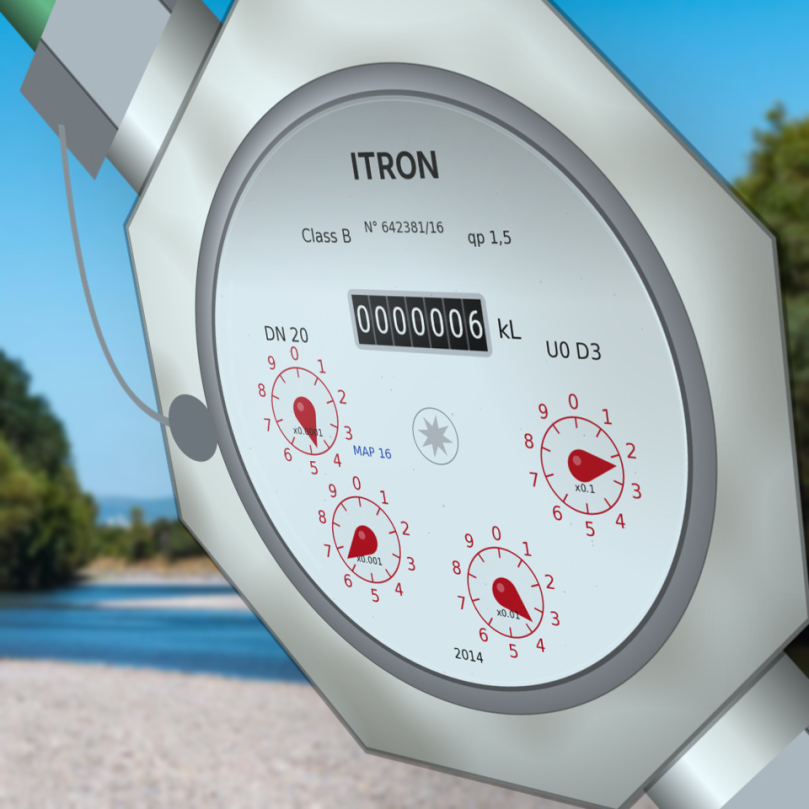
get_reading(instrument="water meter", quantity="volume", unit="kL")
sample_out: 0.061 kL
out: 6.2364 kL
